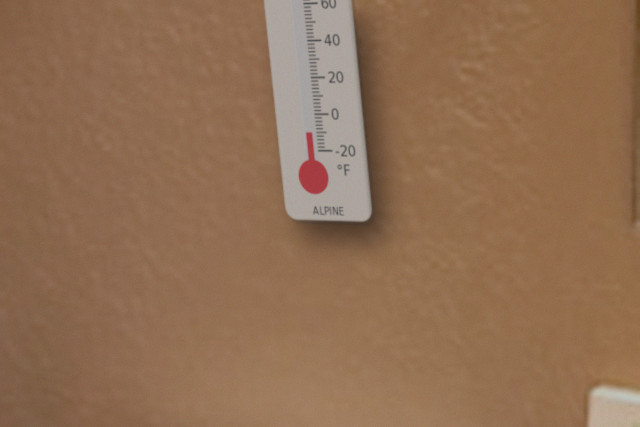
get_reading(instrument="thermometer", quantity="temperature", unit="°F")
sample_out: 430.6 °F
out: -10 °F
